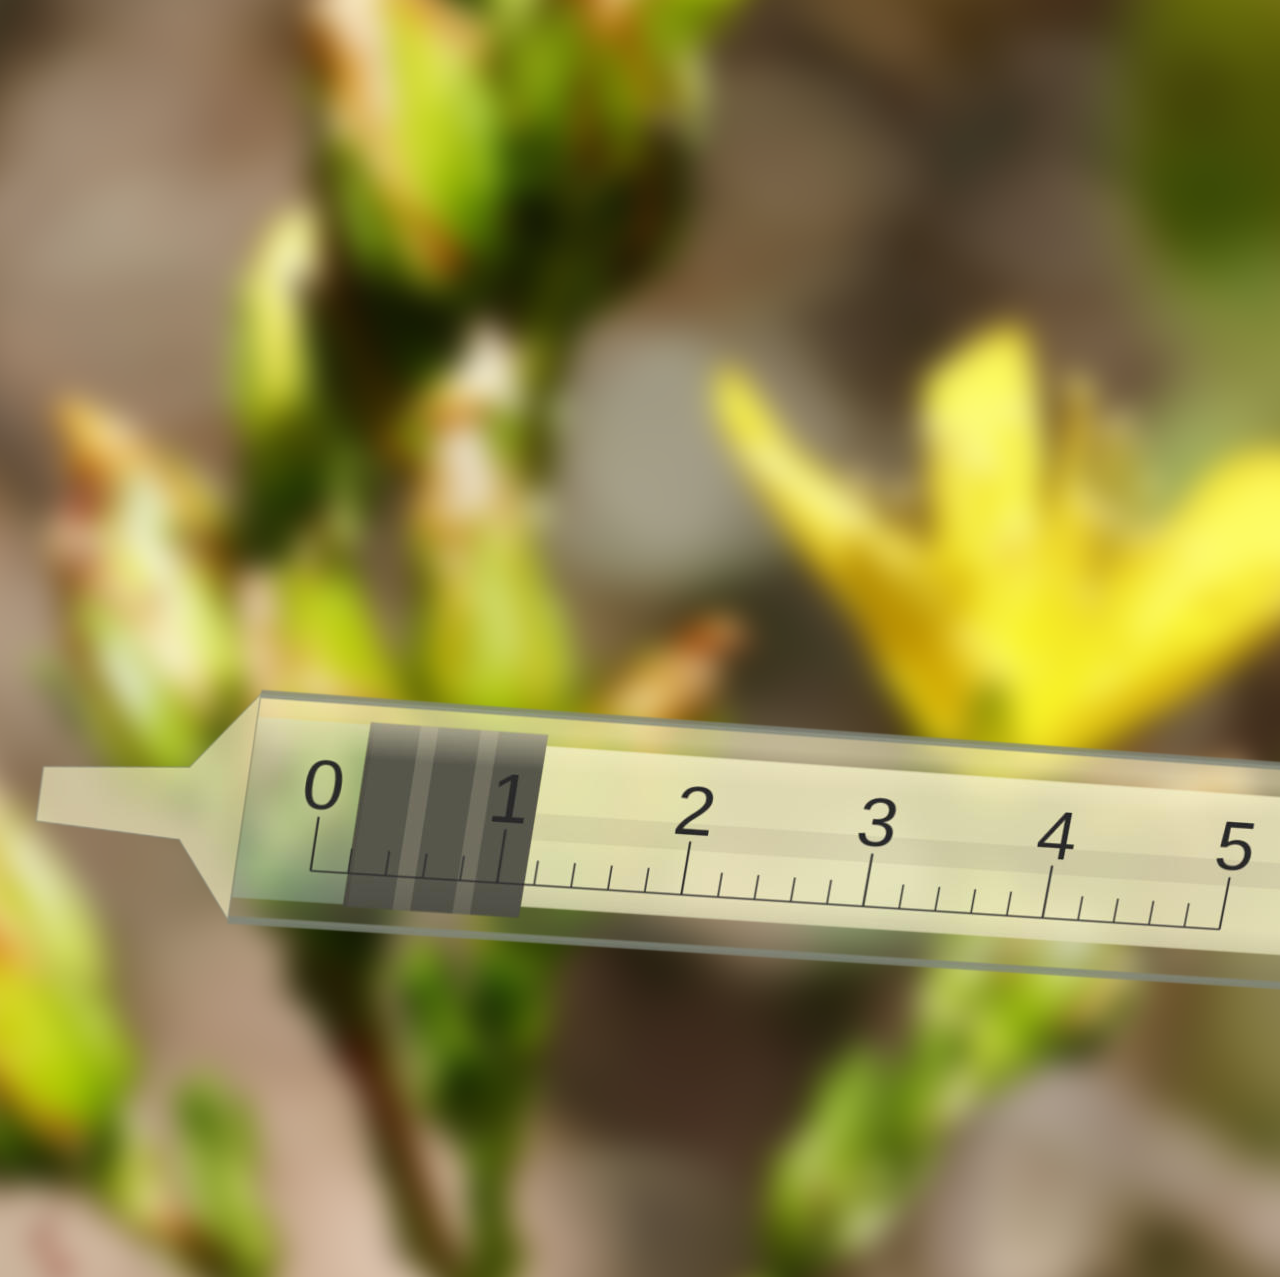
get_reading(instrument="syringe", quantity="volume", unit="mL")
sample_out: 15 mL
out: 0.2 mL
